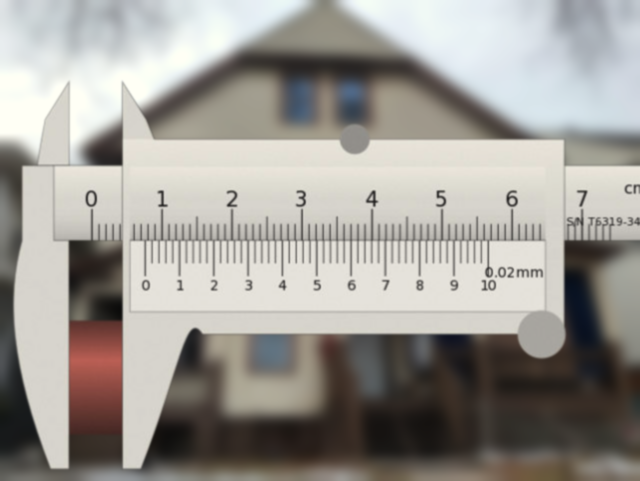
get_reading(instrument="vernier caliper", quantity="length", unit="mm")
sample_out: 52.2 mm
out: 7.6 mm
